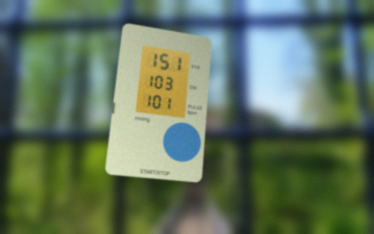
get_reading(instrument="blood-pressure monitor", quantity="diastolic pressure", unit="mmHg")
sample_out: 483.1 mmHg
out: 103 mmHg
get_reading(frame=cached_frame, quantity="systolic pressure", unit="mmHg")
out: 151 mmHg
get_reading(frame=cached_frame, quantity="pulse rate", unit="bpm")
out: 101 bpm
